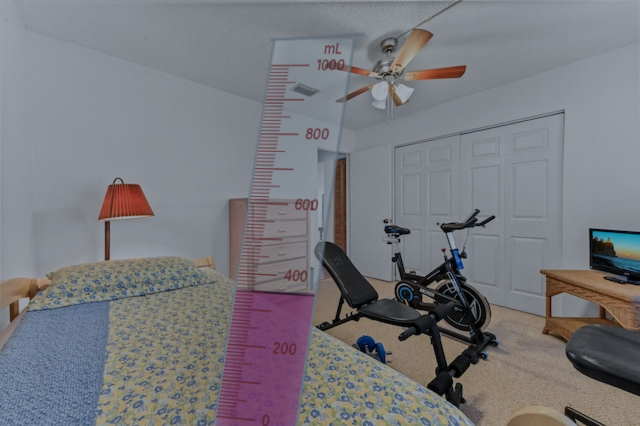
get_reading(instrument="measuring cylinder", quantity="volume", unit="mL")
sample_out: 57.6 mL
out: 350 mL
